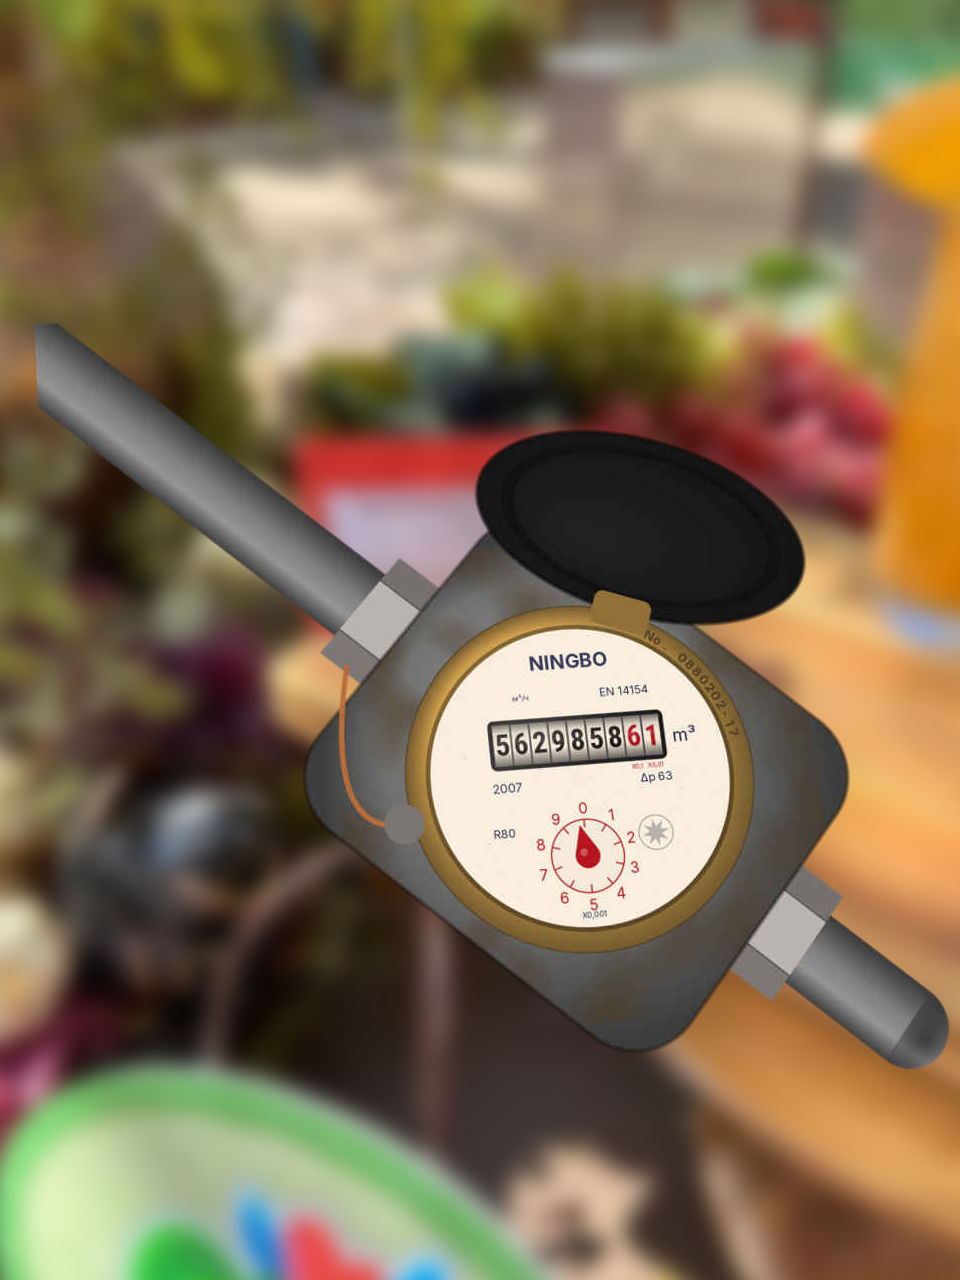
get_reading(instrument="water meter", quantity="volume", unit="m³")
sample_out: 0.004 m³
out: 5629858.609 m³
